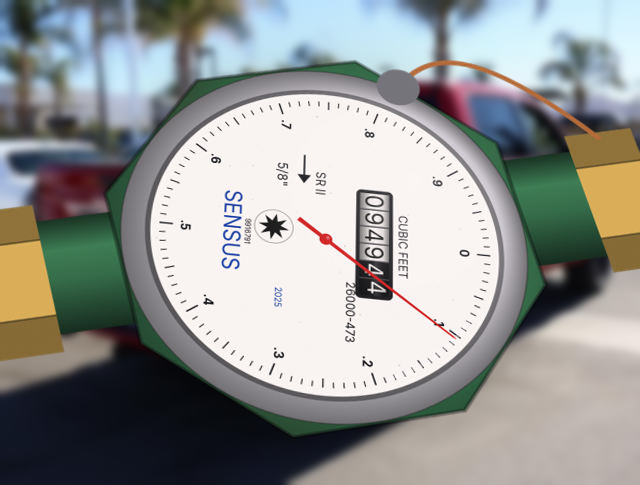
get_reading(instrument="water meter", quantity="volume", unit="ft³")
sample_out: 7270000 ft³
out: 94944.10 ft³
